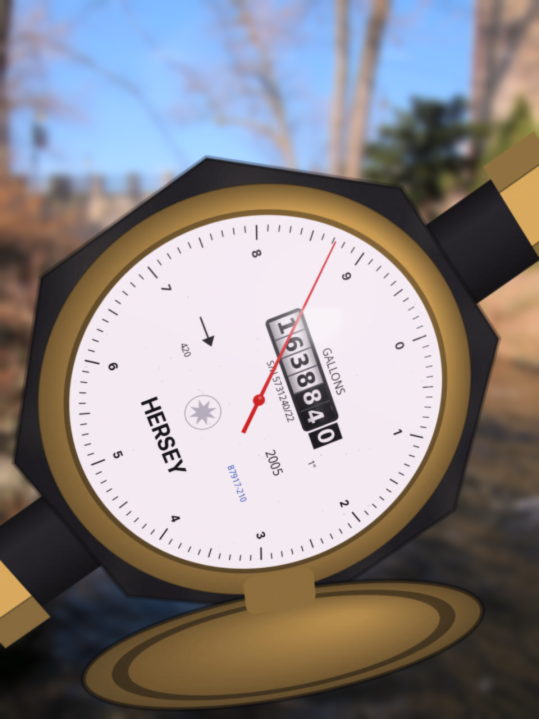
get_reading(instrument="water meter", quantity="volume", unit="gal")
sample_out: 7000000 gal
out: 1638838.7 gal
